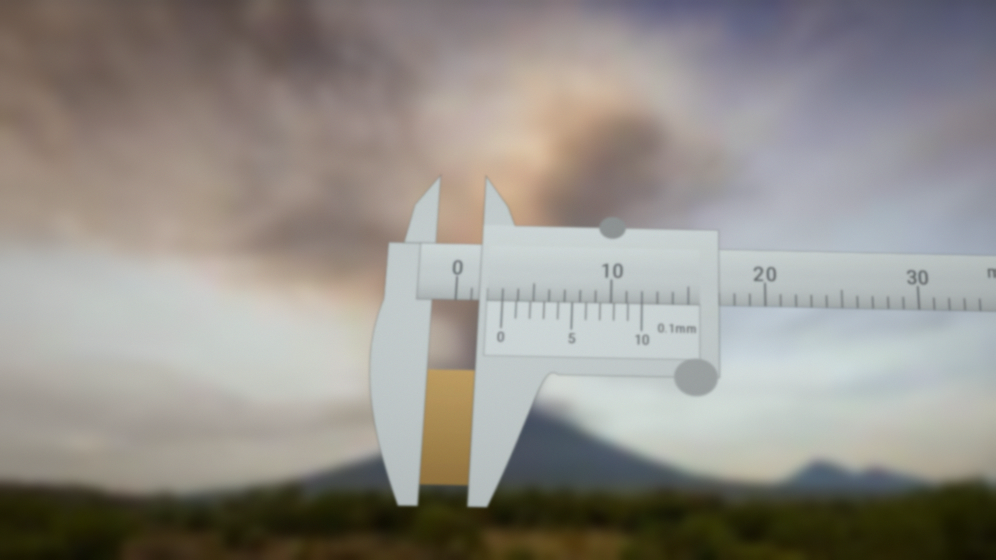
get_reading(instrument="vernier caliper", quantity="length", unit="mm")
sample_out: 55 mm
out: 3.0 mm
